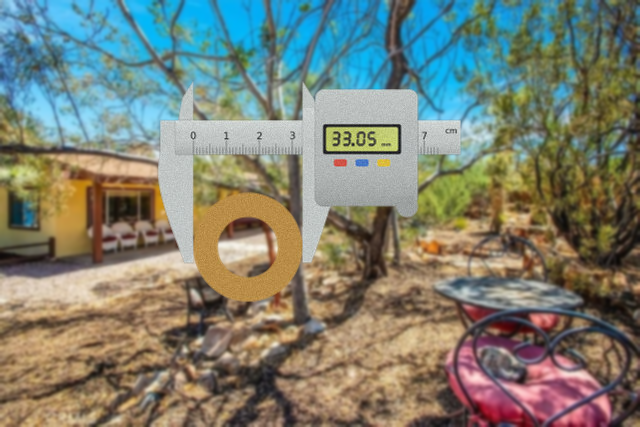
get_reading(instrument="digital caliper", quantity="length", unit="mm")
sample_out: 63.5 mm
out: 33.05 mm
